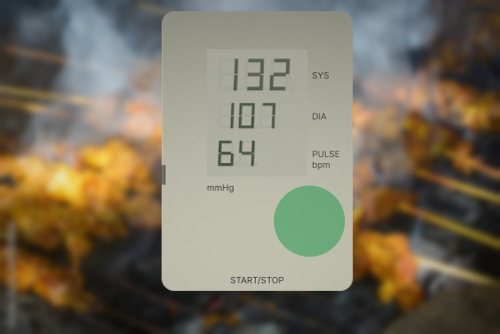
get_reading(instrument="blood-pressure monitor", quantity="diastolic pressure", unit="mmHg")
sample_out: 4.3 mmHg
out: 107 mmHg
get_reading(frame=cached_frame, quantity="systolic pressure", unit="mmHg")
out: 132 mmHg
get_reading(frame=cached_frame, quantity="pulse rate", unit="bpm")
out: 64 bpm
